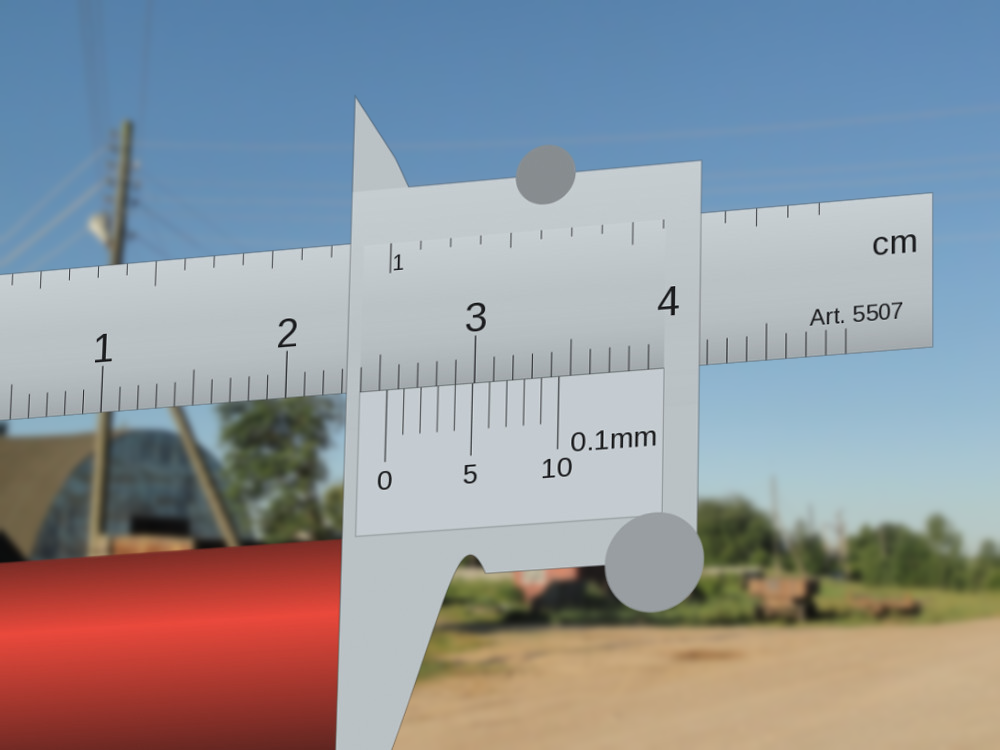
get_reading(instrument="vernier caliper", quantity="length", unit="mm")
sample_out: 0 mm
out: 25.4 mm
